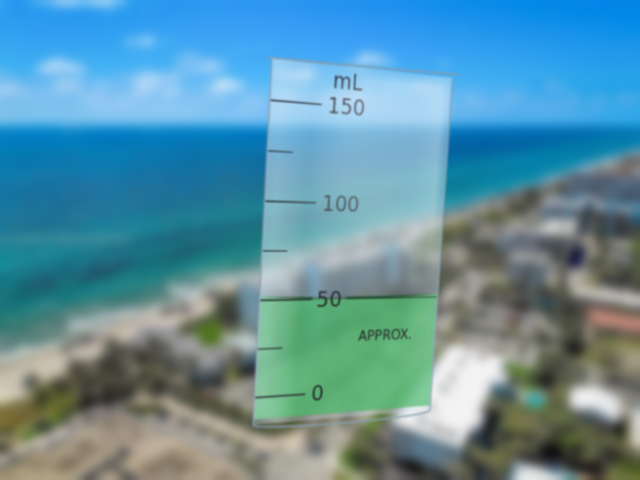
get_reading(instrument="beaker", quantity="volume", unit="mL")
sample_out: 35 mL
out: 50 mL
